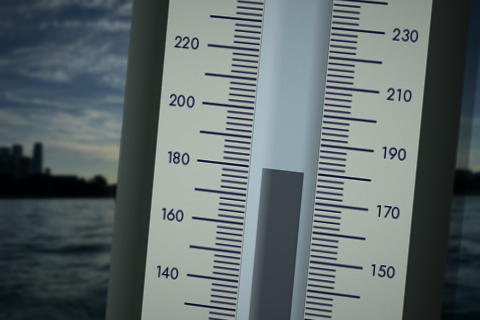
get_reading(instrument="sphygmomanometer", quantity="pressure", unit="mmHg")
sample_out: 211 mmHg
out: 180 mmHg
